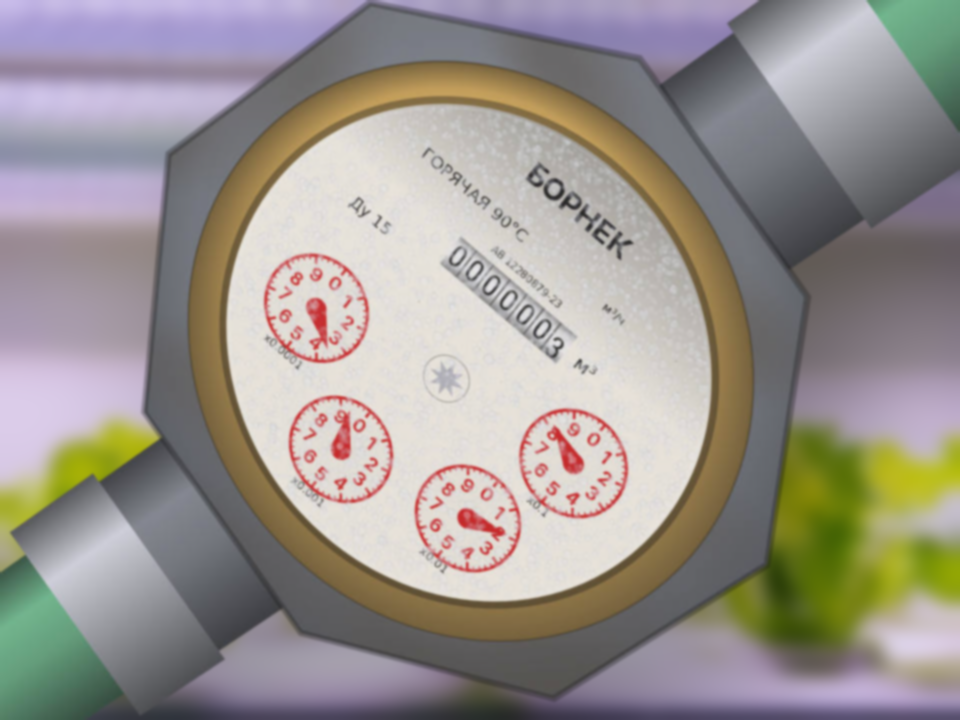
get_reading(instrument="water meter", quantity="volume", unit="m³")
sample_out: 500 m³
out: 2.8193 m³
